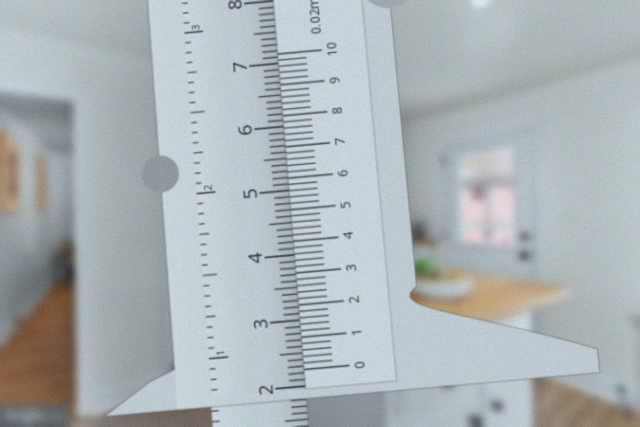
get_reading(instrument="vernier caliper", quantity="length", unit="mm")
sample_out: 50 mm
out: 22.5 mm
